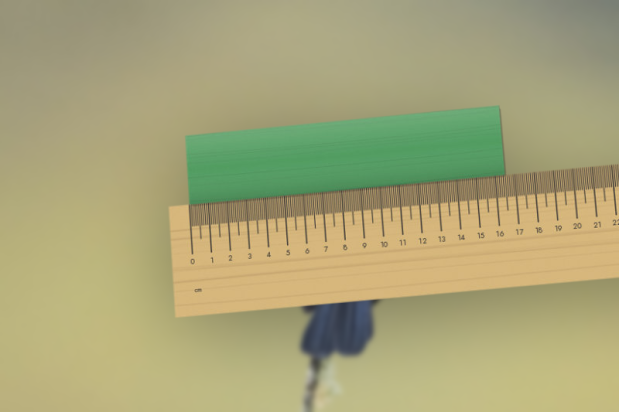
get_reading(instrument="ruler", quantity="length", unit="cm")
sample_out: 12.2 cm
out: 16.5 cm
